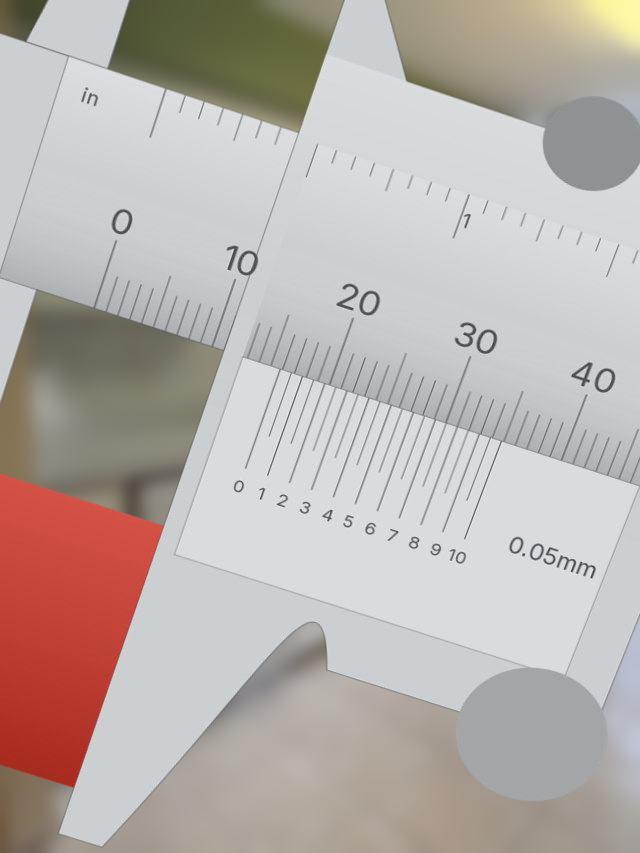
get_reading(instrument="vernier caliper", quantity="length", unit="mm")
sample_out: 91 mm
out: 15.8 mm
